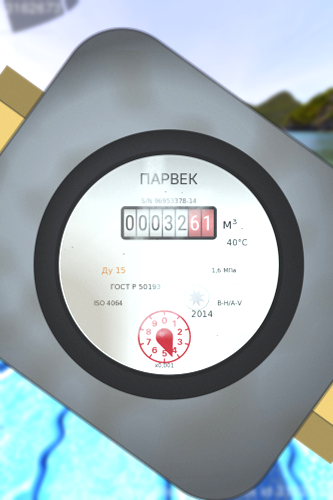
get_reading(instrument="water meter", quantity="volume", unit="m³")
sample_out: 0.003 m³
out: 32.614 m³
